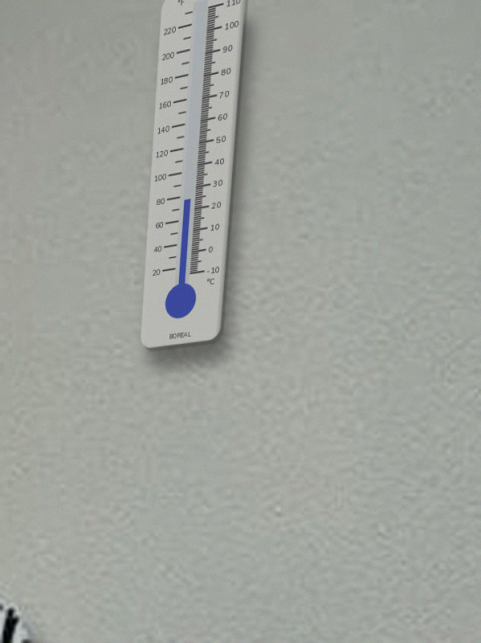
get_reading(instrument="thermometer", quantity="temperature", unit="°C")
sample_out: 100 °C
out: 25 °C
